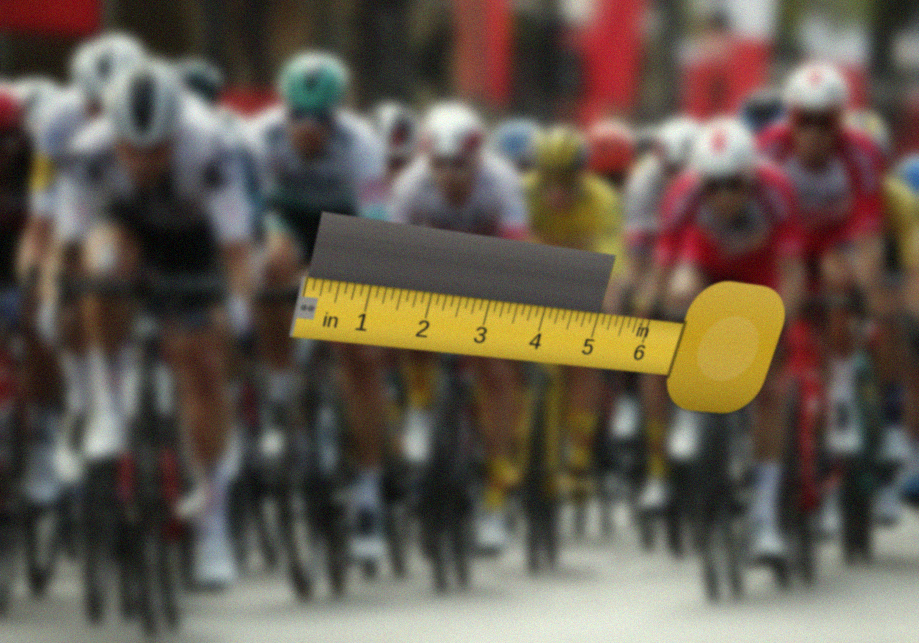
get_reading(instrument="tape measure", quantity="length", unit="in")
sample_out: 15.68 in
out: 5 in
